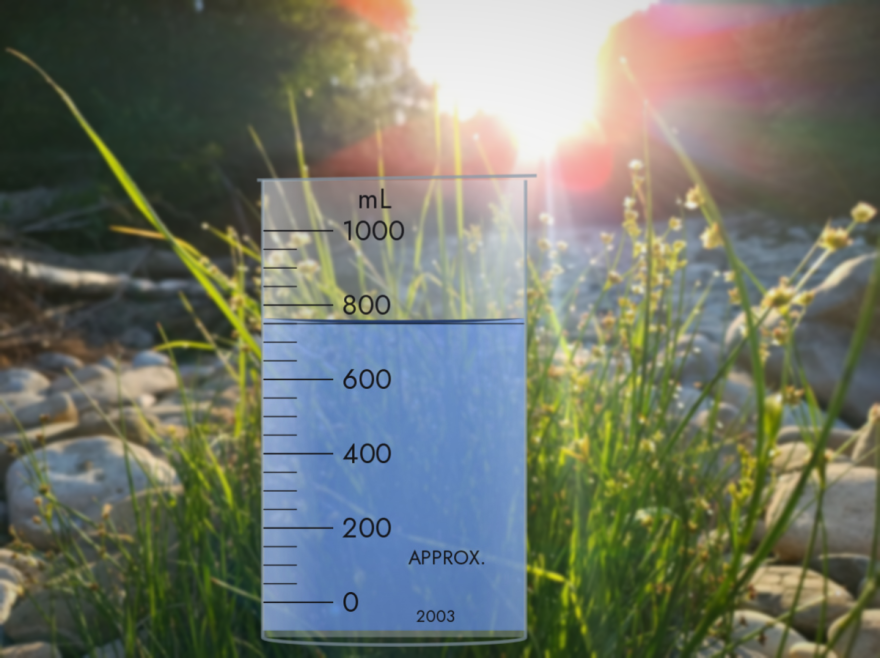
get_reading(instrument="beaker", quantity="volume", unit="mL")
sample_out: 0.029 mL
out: 750 mL
